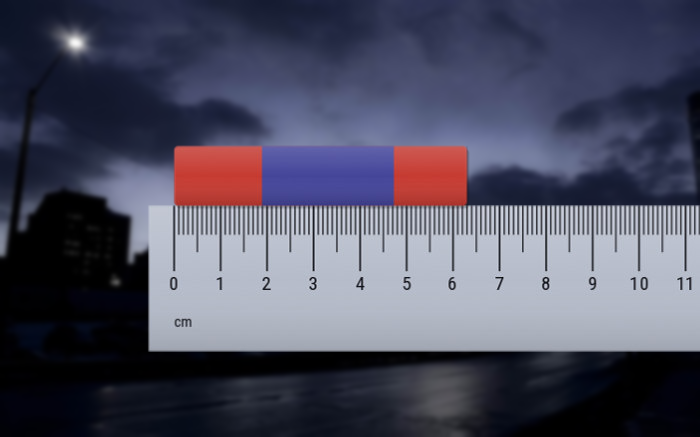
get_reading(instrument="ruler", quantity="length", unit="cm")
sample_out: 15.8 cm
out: 6.3 cm
